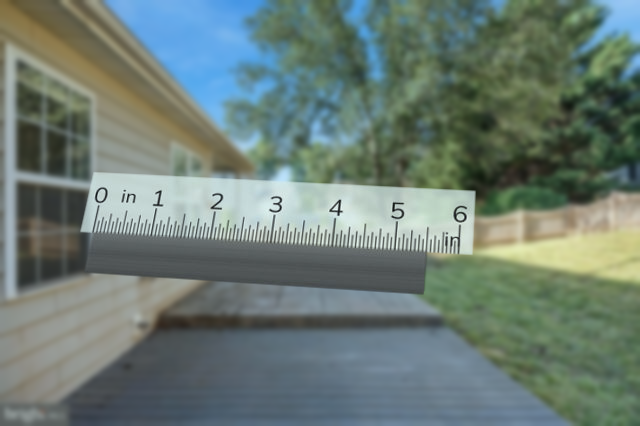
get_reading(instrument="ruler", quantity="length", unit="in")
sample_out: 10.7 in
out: 5.5 in
